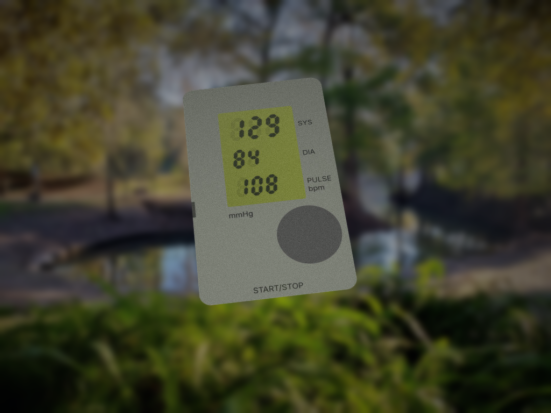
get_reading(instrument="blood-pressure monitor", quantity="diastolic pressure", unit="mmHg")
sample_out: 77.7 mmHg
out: 84 mmHg
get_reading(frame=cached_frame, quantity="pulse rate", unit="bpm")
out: 108 bpm
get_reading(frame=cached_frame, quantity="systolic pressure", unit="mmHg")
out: 129 mmHg
